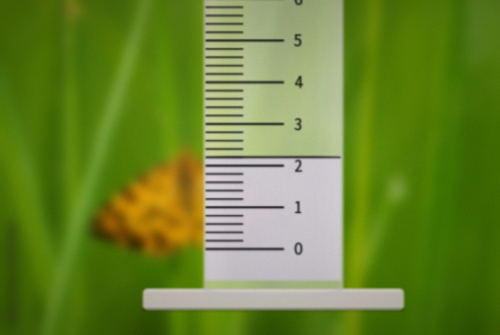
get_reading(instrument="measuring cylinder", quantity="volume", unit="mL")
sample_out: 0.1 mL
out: 2.2 mL
